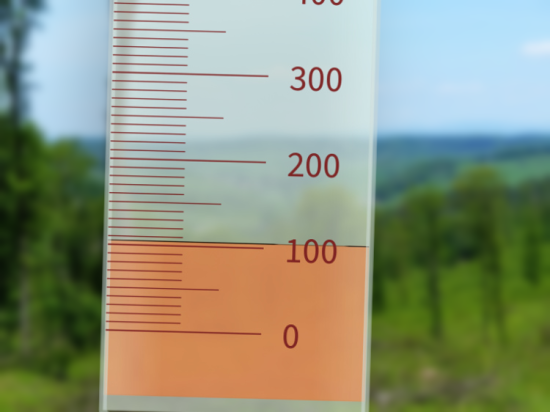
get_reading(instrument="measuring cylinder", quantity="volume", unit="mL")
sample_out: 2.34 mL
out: 105 mL
